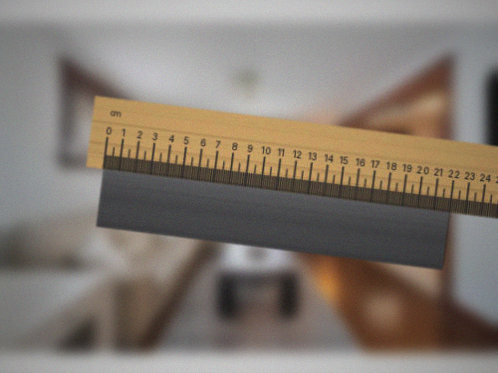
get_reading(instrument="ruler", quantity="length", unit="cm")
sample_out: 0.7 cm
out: 22 cm
